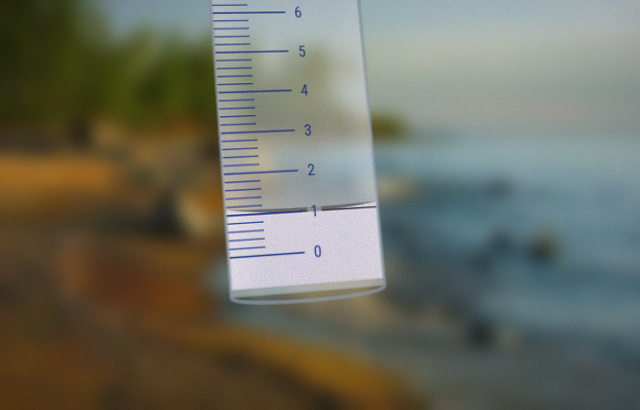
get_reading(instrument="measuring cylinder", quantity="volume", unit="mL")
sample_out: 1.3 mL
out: 1 mL
